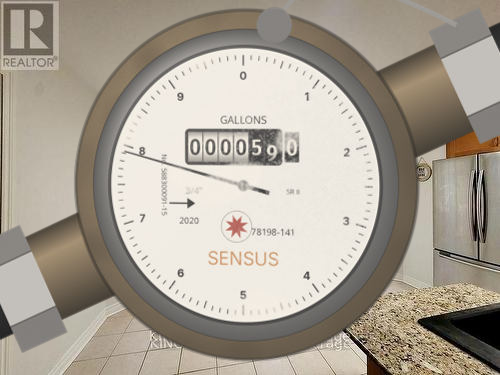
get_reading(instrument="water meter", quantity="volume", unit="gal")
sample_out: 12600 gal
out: 587.9 gal
